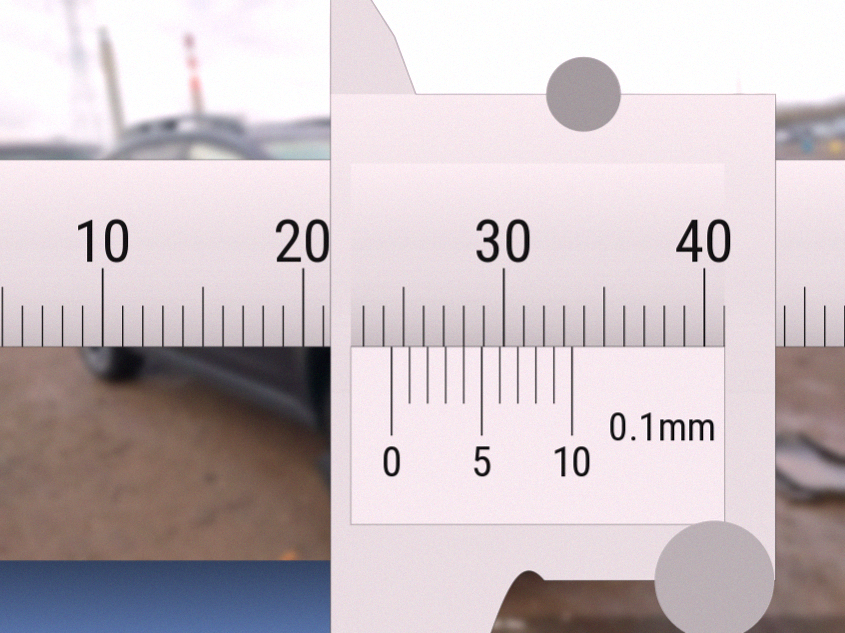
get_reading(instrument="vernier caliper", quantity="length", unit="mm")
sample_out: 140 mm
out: 24.4 mm
